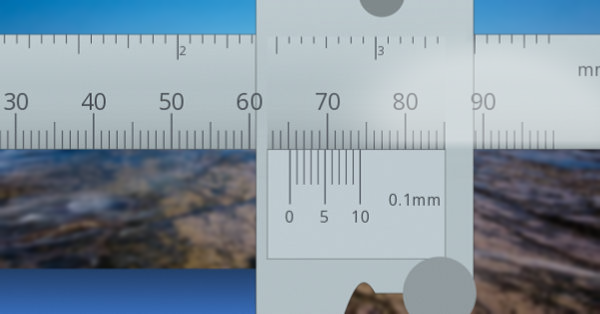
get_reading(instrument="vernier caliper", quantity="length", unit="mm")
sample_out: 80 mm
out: 65.2 mm
